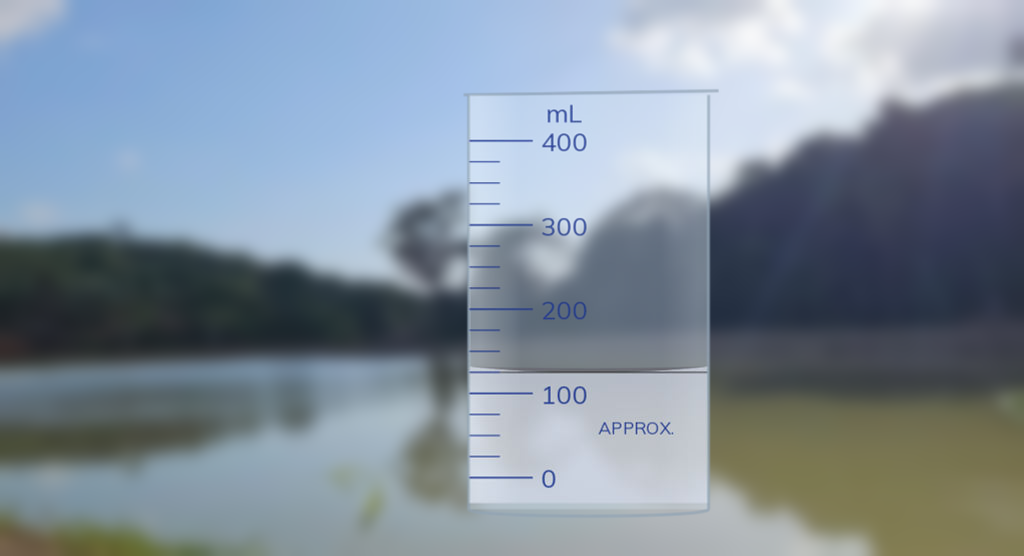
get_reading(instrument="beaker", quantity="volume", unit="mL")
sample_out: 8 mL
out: 125 mL
